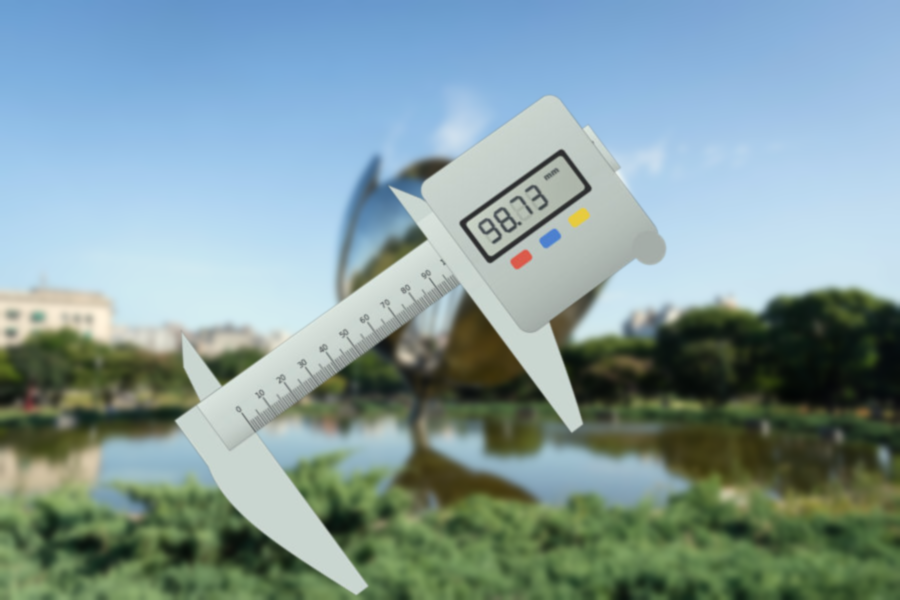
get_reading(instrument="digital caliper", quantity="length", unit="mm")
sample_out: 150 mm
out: 98.73 mm
